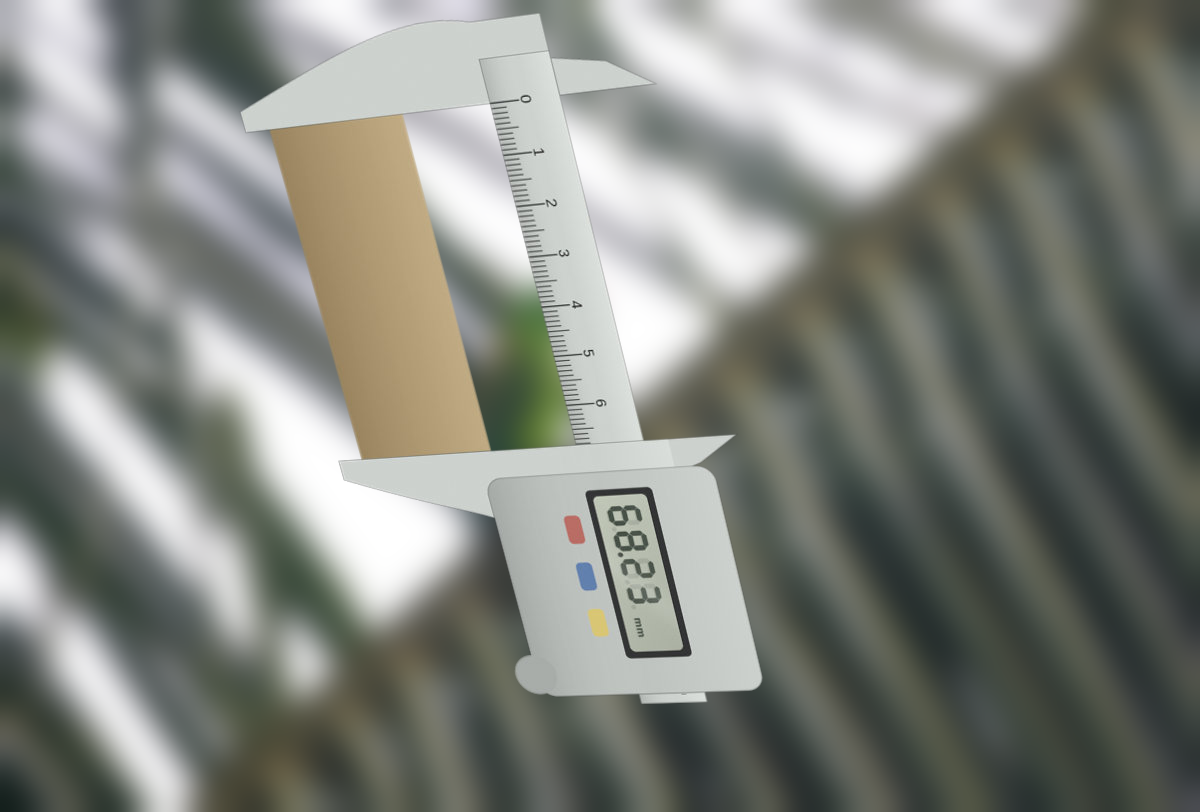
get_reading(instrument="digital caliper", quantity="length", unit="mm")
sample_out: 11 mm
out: 68.23 mm
